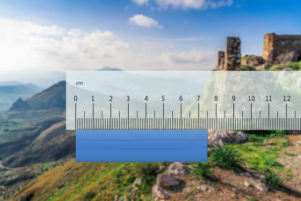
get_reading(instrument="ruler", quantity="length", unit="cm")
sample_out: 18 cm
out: 7.5 cm
